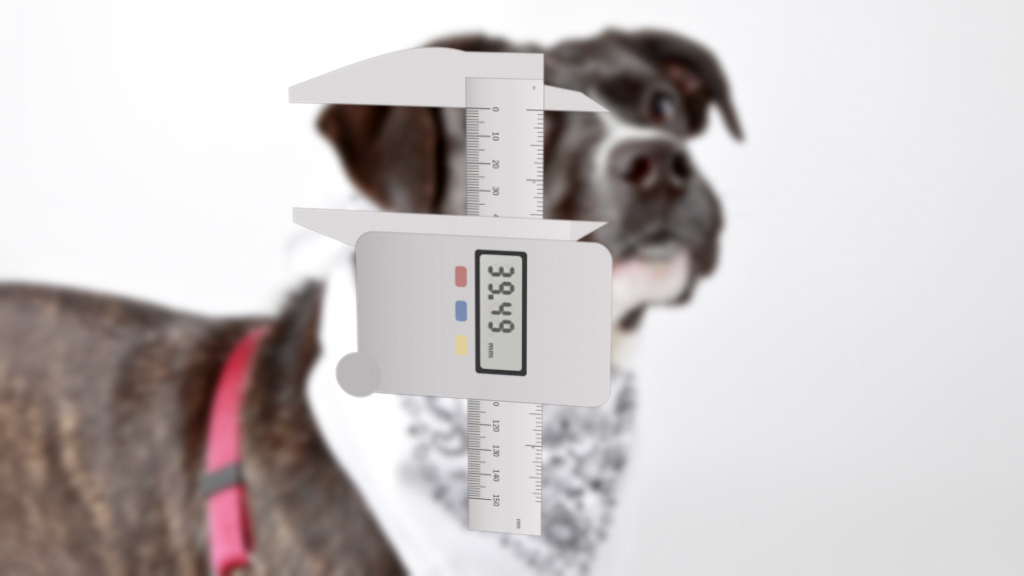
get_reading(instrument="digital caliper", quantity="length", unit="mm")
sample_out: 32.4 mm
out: 39.49 mm
